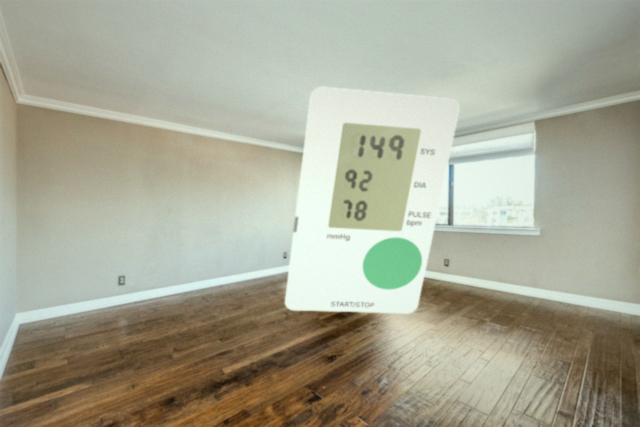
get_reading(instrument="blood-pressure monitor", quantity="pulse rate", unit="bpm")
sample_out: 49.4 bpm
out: 78 bpm
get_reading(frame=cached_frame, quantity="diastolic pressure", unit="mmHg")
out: 92 mmHg
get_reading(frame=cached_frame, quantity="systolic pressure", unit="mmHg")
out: 149 mmHg
